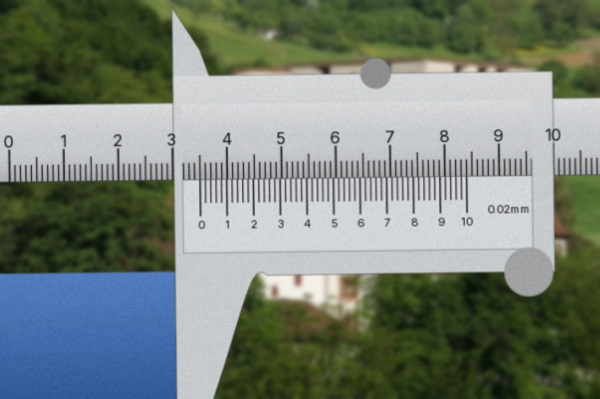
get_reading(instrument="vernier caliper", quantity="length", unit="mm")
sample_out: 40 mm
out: 35.0 mm
